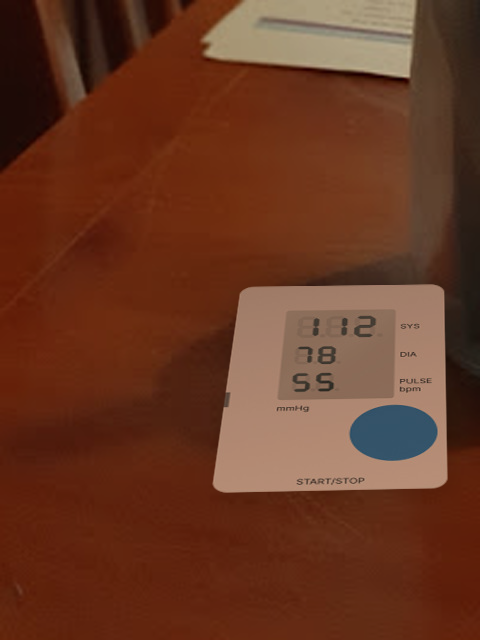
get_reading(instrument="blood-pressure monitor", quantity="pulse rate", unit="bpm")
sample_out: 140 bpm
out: 55 bpm
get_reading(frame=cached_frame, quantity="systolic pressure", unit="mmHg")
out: 112 mmHg
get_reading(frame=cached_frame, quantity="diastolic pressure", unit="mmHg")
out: 78 mmHg
